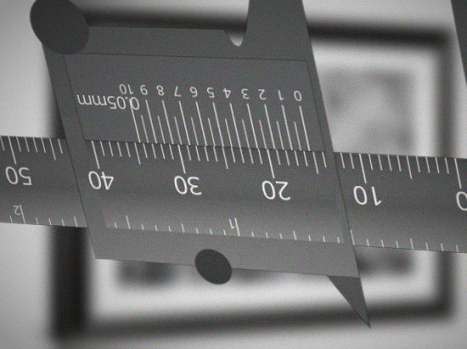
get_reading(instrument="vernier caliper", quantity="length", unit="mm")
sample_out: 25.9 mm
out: 15.4 mm
